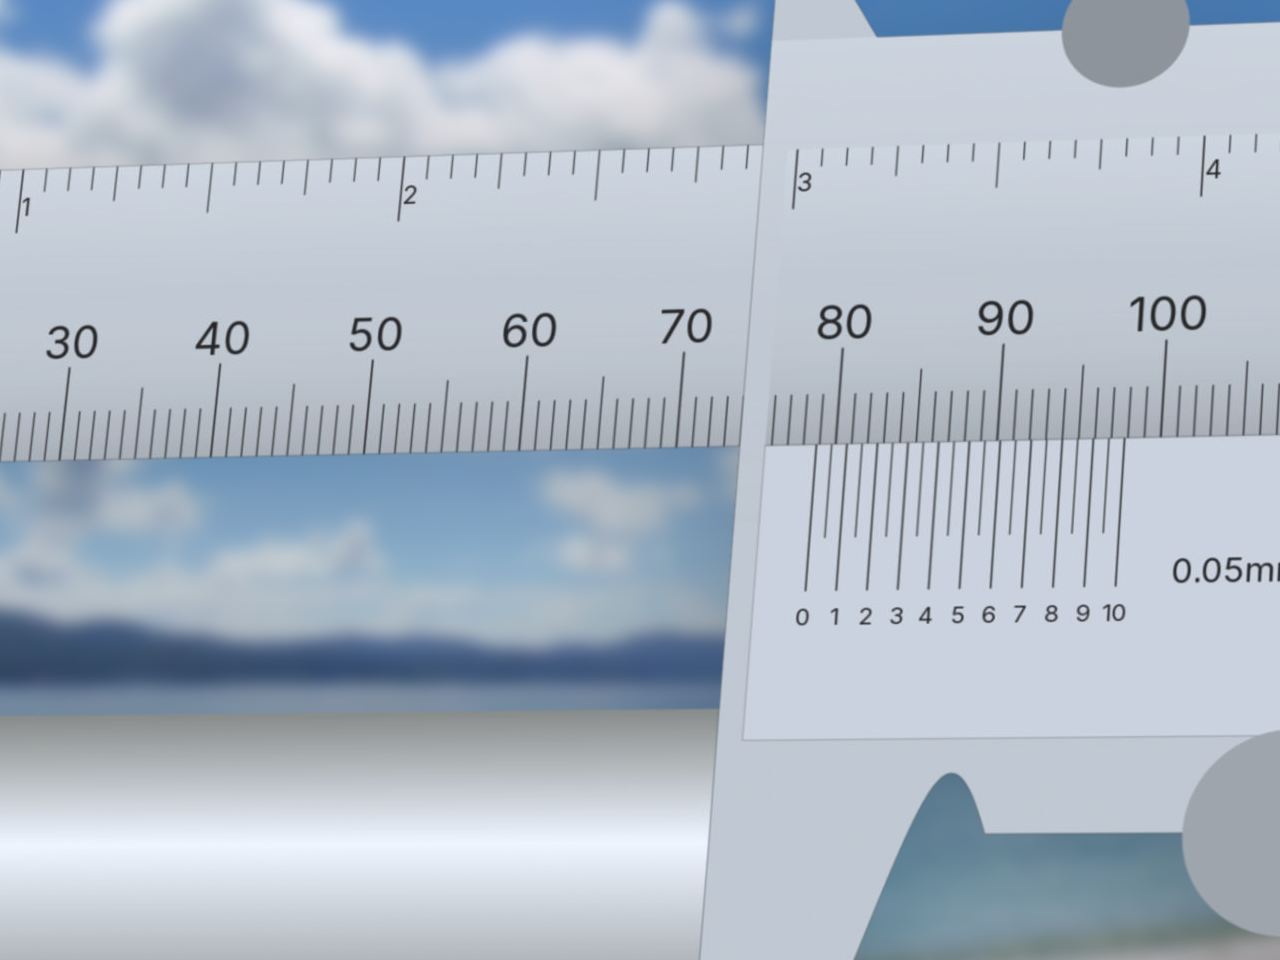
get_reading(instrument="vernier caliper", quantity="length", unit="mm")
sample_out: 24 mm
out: 78.8 mm
